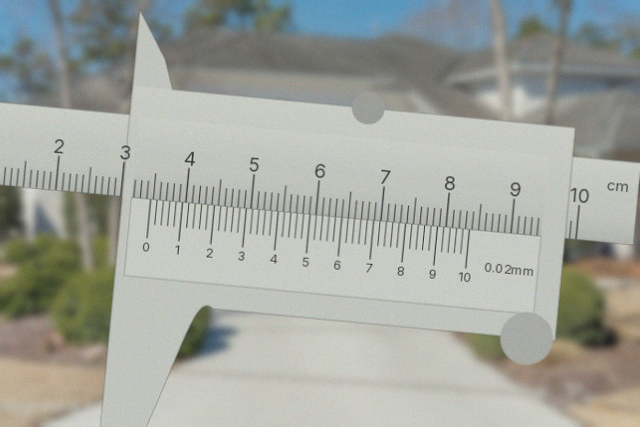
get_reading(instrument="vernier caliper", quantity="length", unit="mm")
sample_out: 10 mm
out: 34.6 mm
